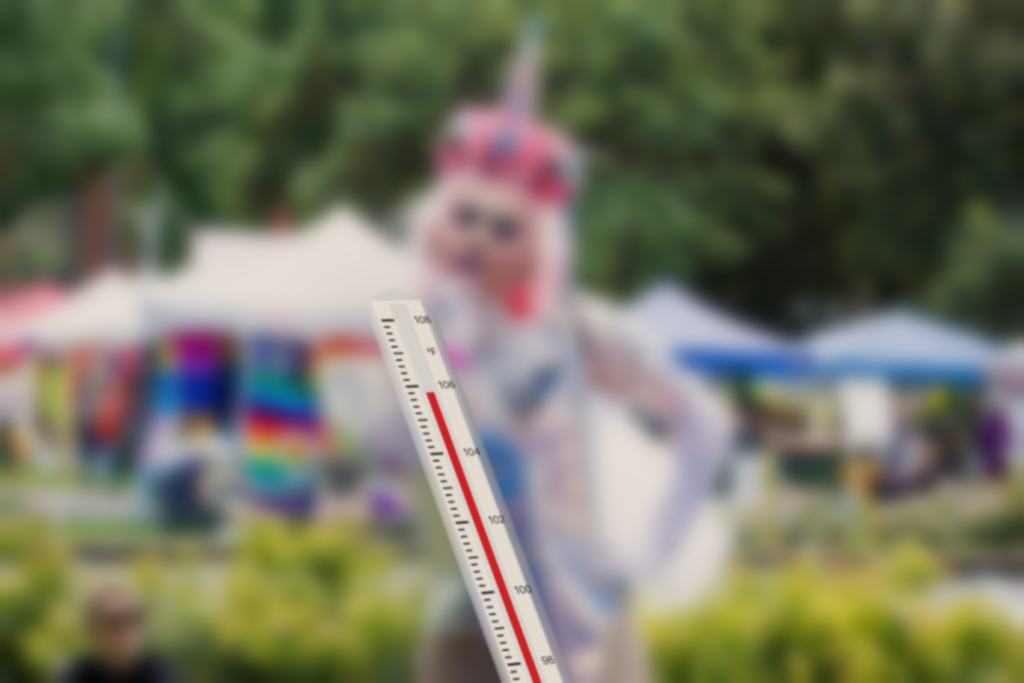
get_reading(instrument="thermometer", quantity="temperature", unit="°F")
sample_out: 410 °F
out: 105.8 °F
